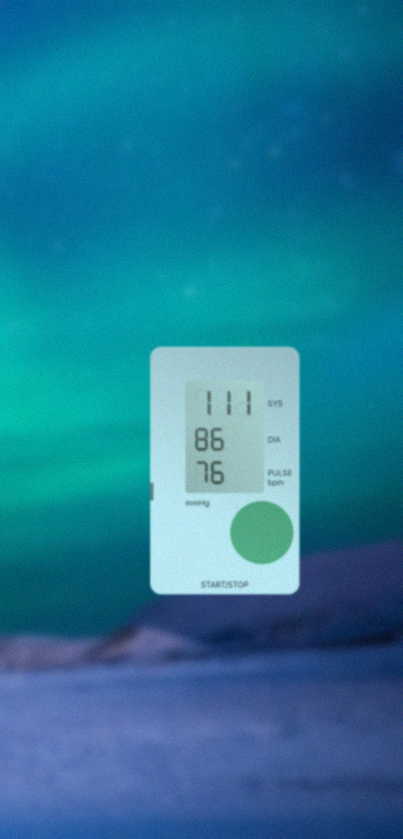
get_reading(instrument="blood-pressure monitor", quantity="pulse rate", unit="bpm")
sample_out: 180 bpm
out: 76 bpm
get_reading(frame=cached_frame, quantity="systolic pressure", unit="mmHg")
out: 111 mmHg
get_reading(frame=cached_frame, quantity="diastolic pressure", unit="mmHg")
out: 86 mmHg
